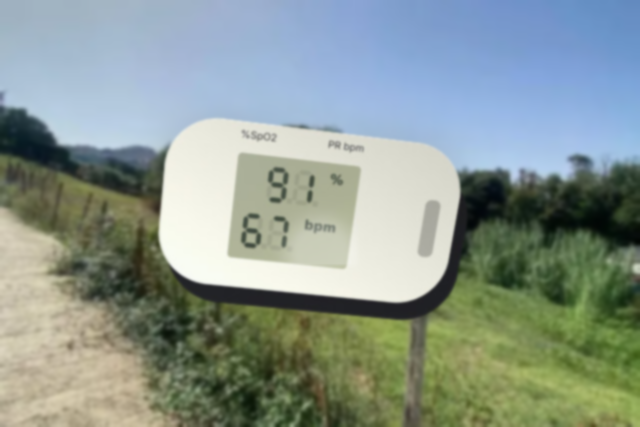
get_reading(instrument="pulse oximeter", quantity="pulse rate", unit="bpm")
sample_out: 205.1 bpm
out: 67 bpm
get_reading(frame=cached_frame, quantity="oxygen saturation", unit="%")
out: 91 %
